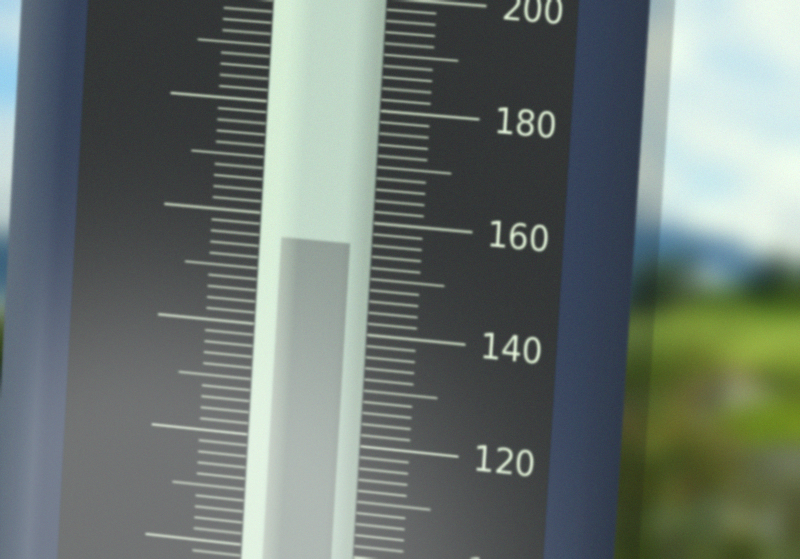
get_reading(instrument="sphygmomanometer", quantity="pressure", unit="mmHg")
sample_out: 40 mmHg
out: 156 mmHg
